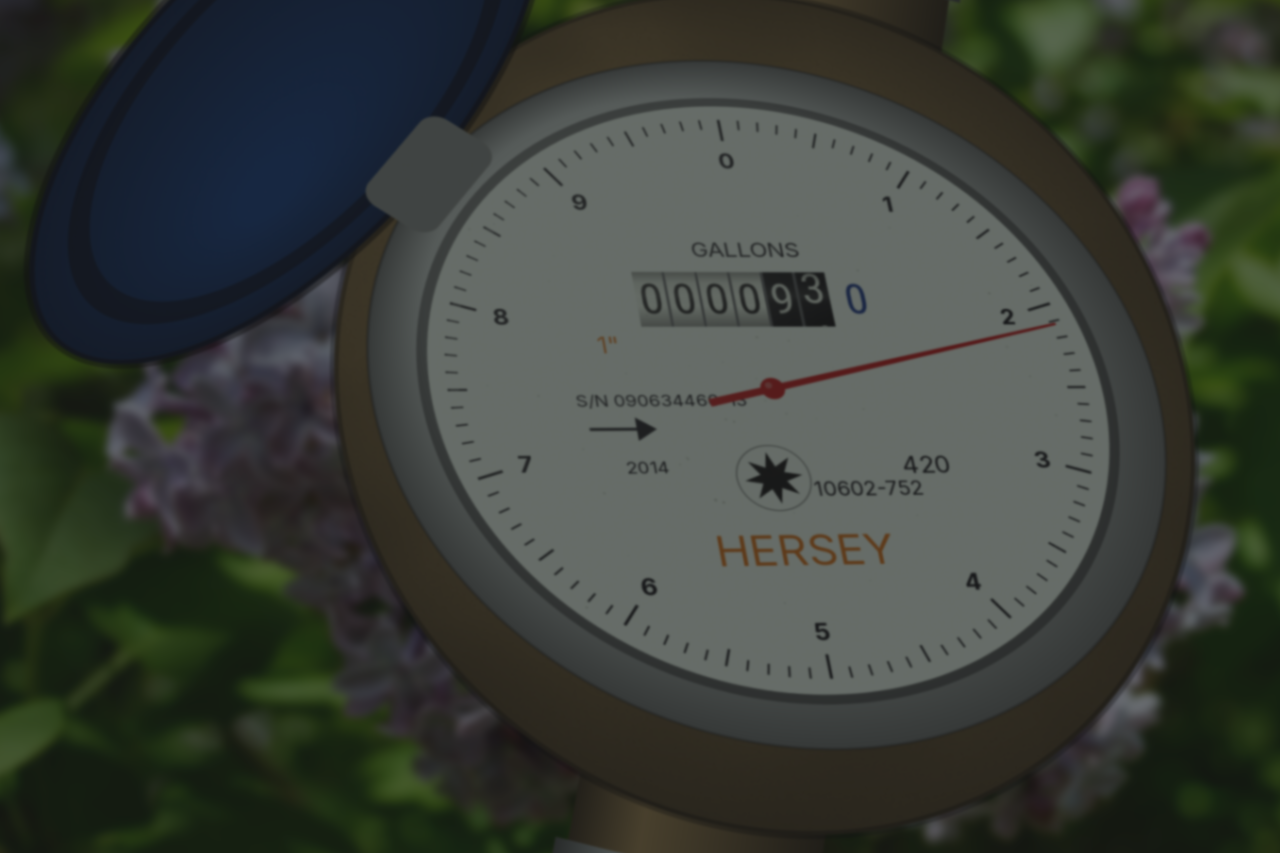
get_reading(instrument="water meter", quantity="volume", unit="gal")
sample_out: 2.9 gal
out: 932.1 gal
